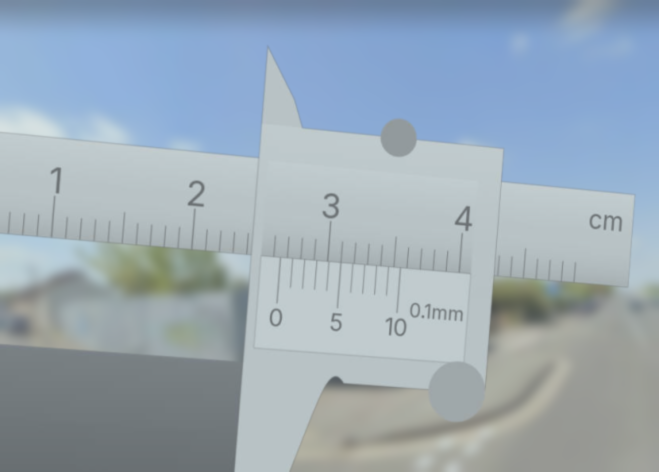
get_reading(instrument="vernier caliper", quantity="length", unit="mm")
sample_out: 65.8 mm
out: 26.5 mm
